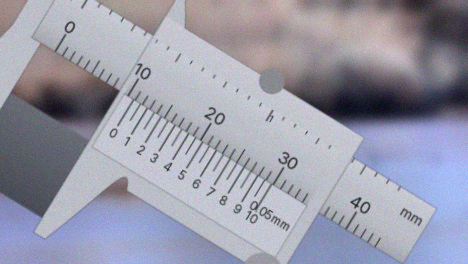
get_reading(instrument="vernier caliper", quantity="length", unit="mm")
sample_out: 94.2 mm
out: 10.8 mm
